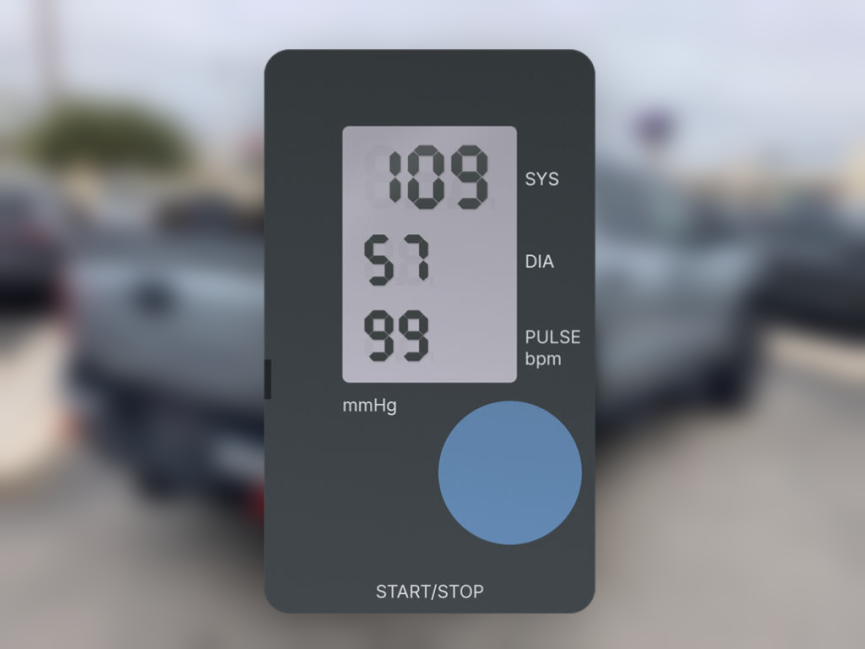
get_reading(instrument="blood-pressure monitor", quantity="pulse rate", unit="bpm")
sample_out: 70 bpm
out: 99 bpm
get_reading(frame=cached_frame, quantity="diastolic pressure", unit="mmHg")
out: 57 mmHg
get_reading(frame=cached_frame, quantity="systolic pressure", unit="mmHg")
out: 109 mmHg
